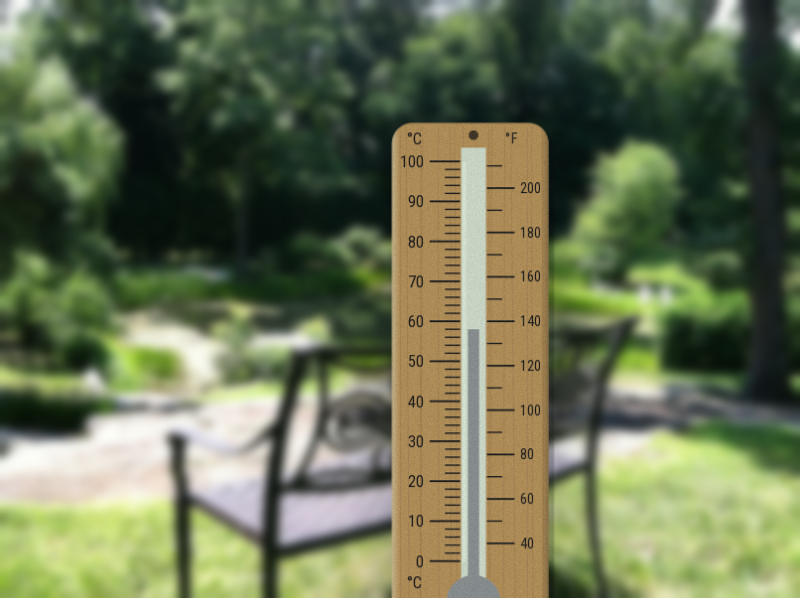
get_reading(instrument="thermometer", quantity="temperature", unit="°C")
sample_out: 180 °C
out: 58 °C
